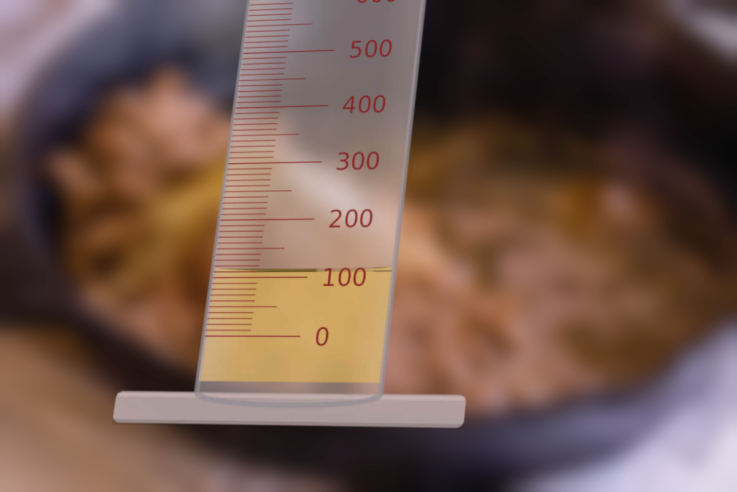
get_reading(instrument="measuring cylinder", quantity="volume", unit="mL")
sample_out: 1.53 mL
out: 110 mL
